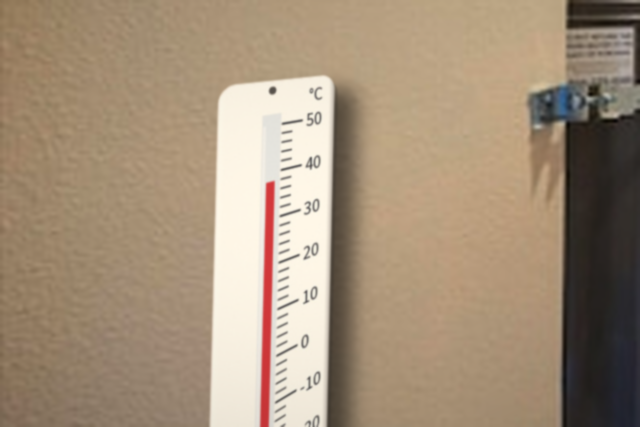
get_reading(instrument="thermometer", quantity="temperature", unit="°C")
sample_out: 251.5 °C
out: 38 °C
